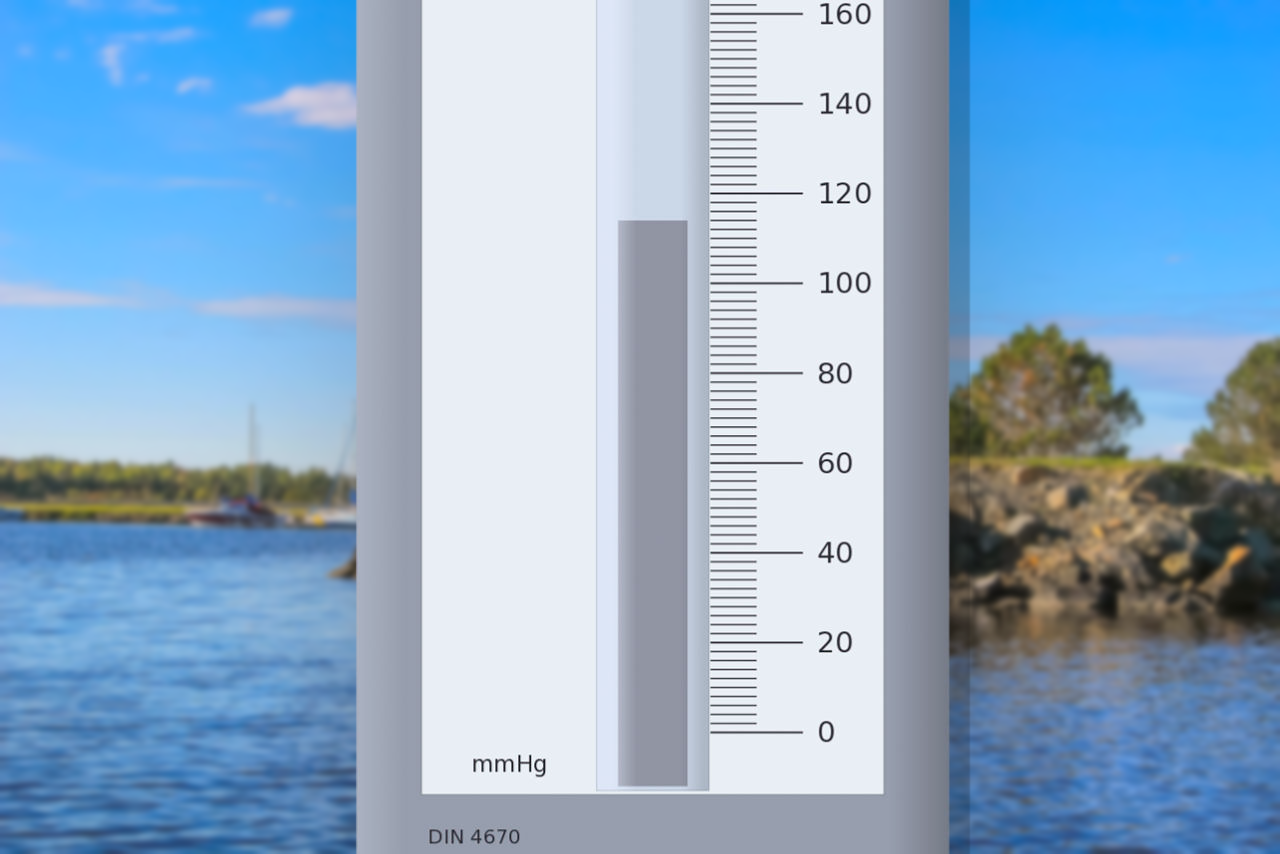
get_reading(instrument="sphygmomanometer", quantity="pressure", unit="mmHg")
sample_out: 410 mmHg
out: 114 mmHg
